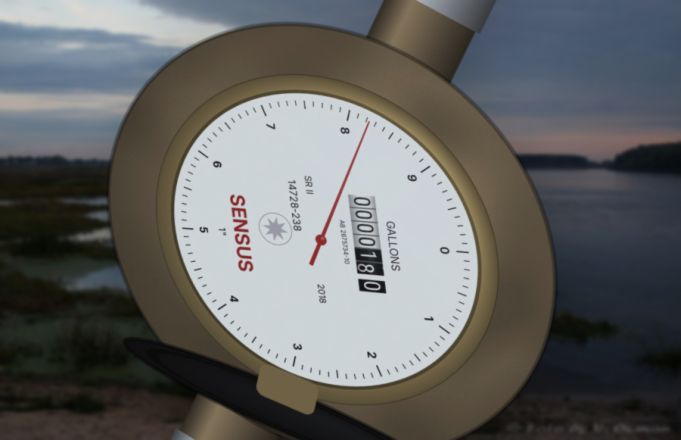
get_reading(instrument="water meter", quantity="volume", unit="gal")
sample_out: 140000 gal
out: 178.2 gal
